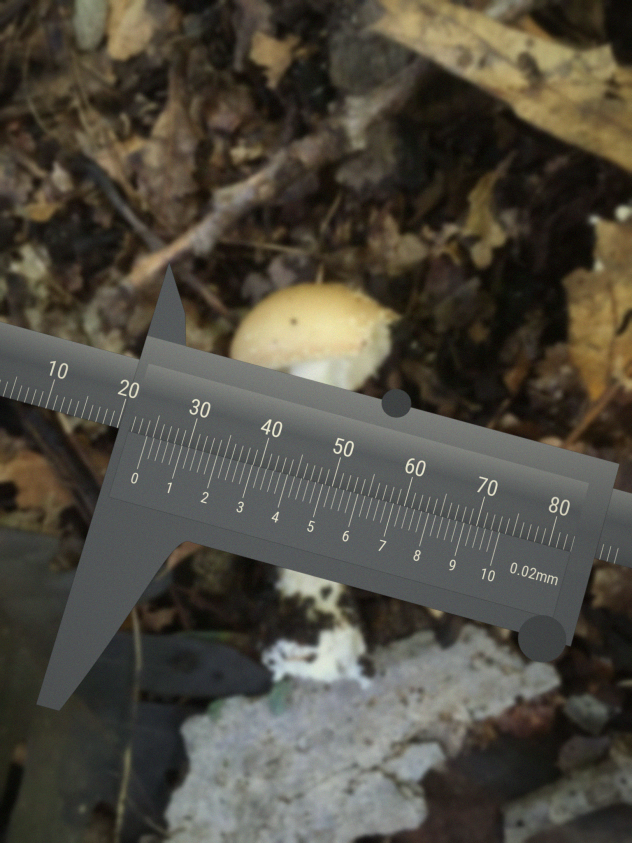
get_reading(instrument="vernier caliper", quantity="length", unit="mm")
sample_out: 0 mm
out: 24.2 mm
